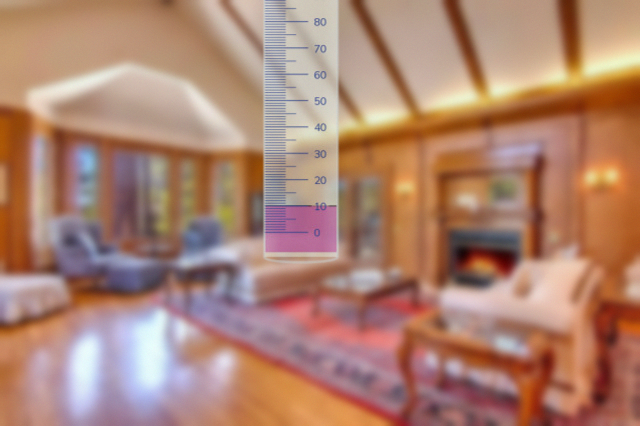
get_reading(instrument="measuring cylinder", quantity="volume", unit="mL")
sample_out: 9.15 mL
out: 10 mL
